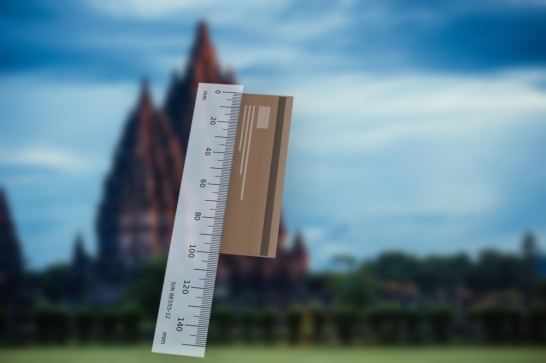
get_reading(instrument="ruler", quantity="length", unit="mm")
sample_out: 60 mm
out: 100 mm
